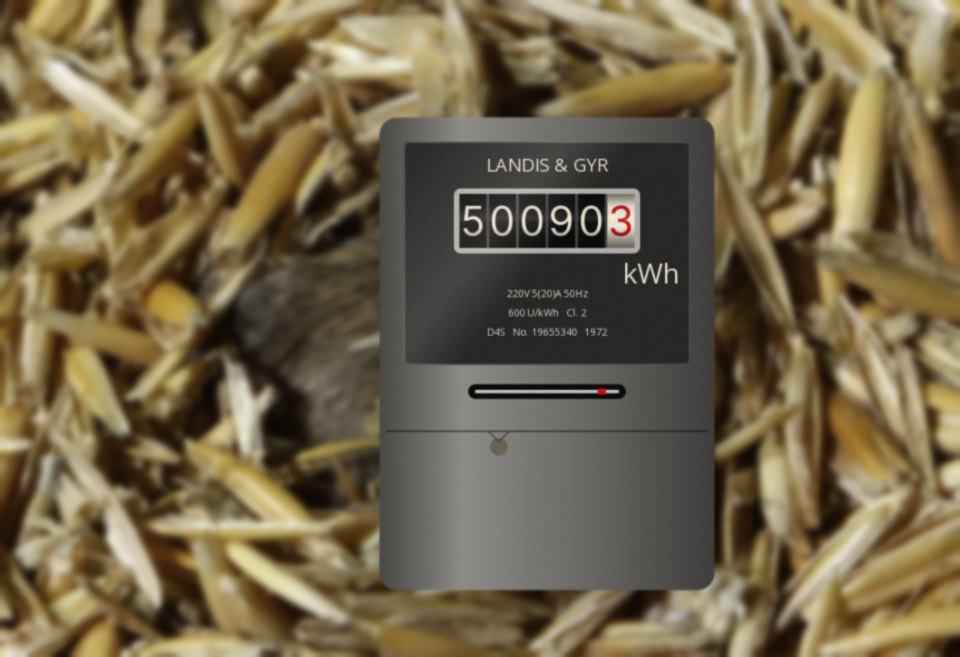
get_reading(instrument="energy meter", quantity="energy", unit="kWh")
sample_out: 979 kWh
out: 50090.3 kWh
